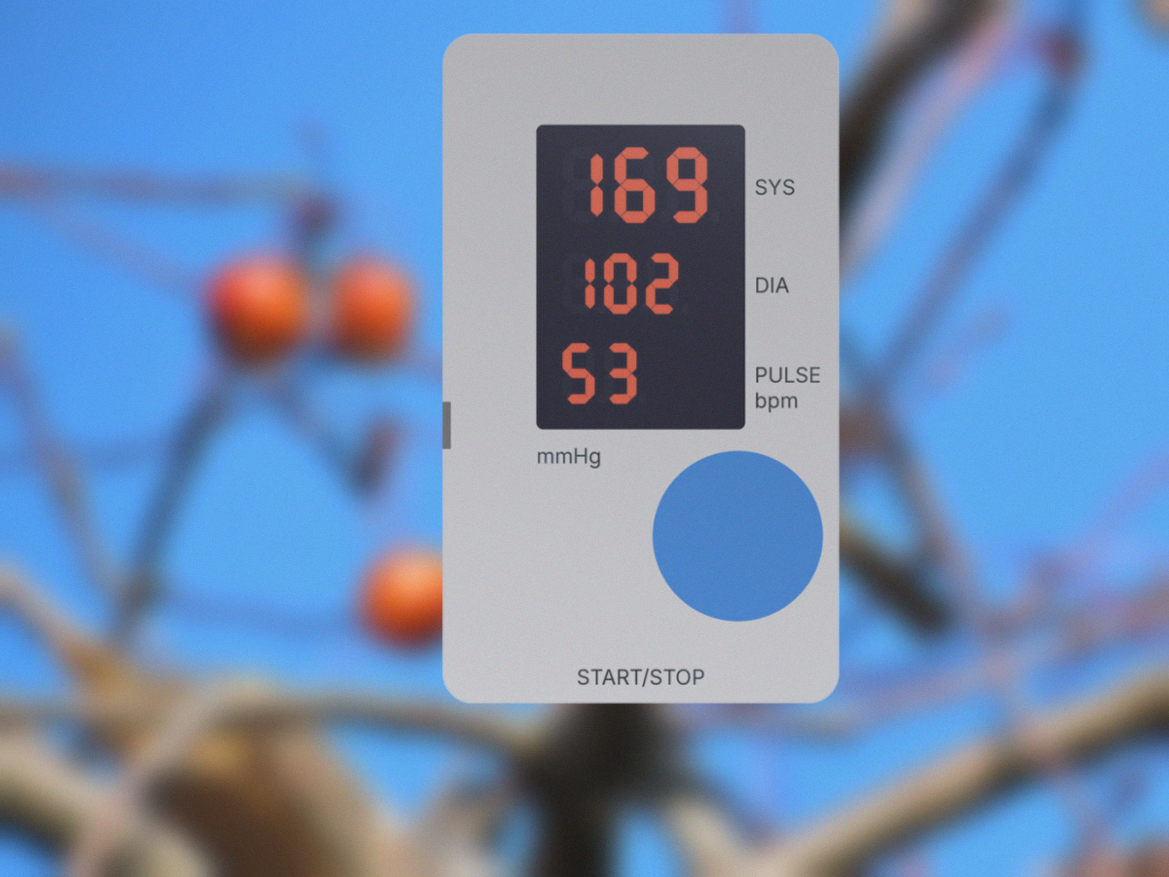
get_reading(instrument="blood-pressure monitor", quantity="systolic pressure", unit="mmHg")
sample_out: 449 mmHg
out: 169 mmHg
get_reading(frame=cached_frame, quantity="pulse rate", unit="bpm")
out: 53 bpm
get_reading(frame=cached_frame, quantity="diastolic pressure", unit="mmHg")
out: 102 mmHg
